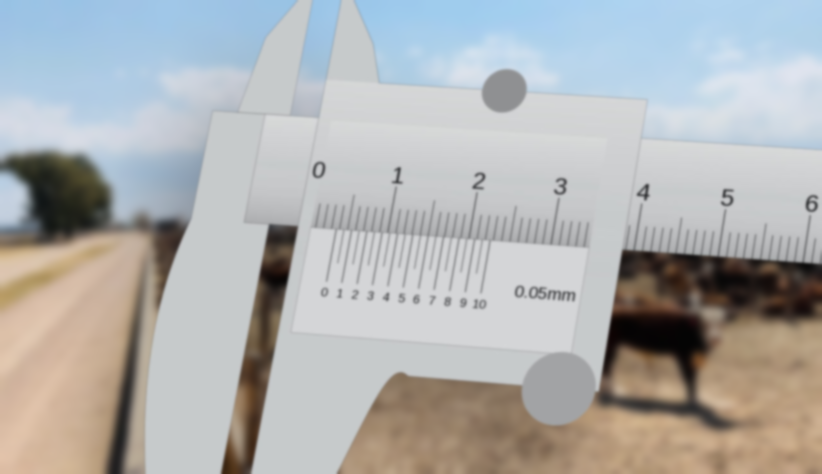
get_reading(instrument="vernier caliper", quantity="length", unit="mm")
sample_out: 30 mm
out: 3.6 mm
